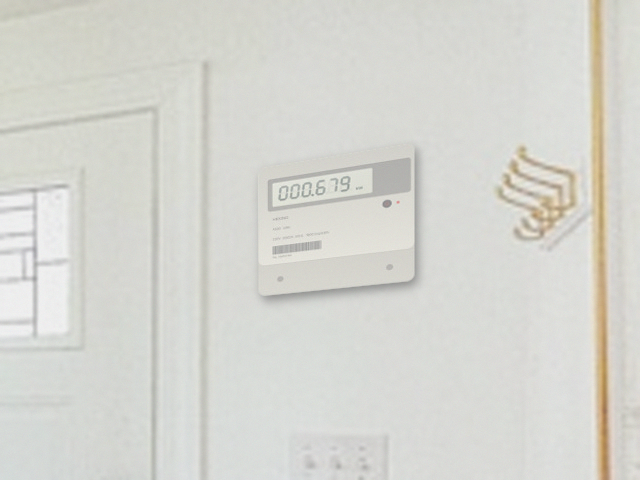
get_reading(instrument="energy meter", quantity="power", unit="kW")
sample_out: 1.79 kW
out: 0.679 kW
